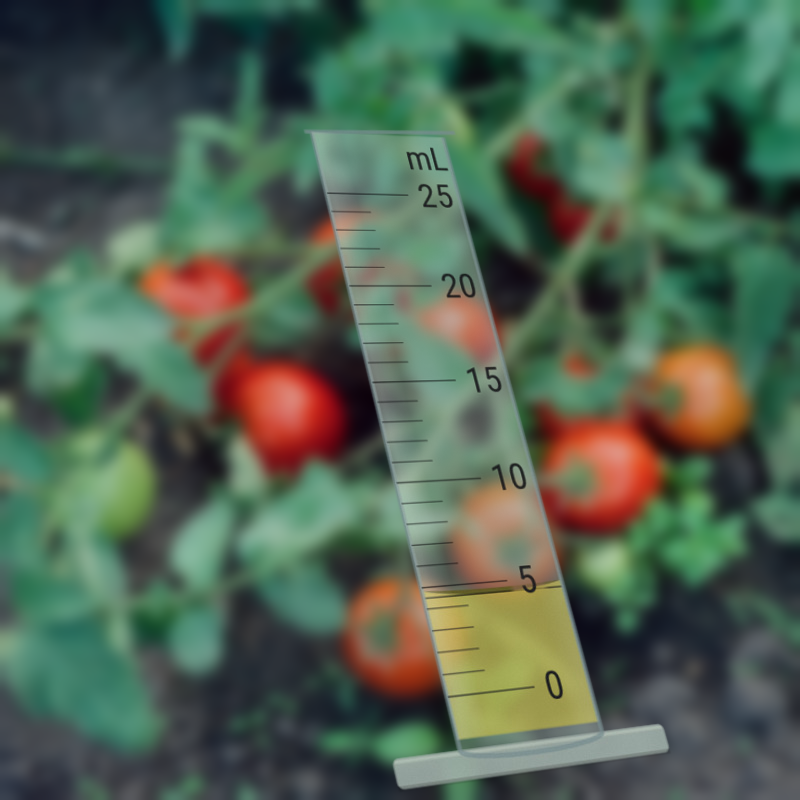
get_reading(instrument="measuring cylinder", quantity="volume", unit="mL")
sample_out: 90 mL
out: 4.5 mL
